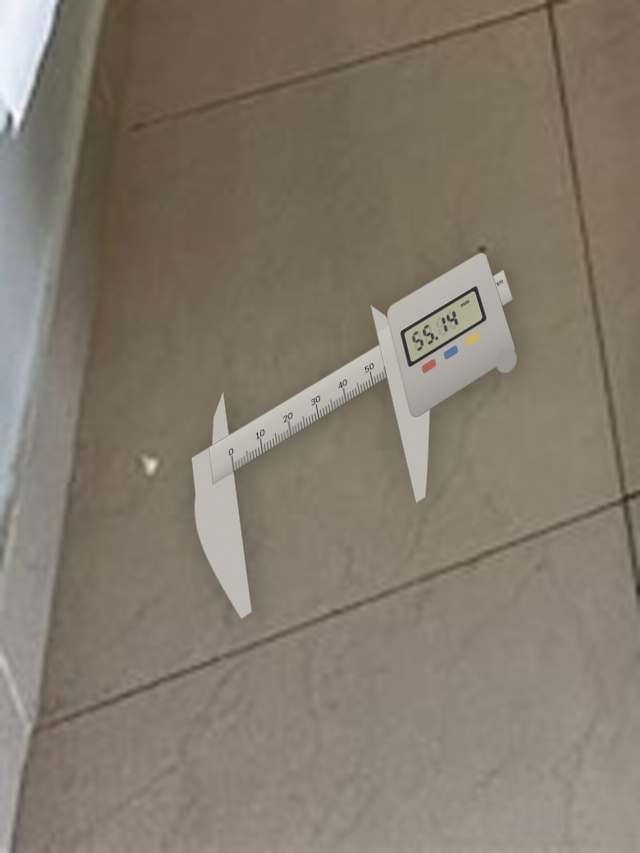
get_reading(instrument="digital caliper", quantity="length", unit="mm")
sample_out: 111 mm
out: 55.14 mm
